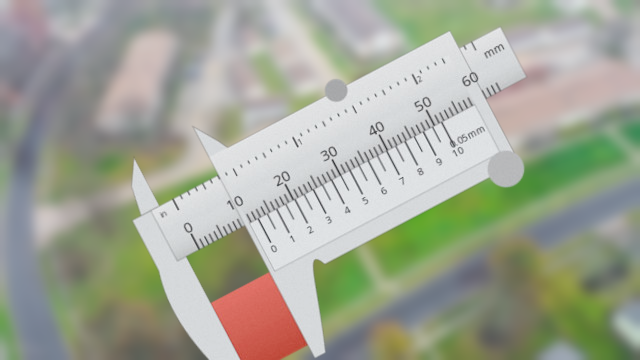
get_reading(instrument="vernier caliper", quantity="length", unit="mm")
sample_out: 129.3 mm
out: 12.5 mm
